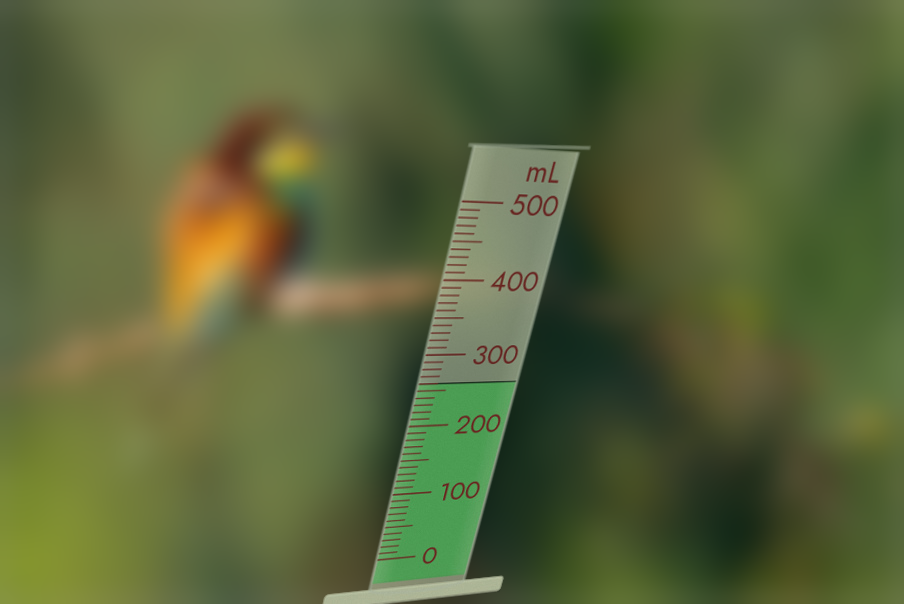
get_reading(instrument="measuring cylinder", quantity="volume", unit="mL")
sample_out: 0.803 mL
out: 260 mL
